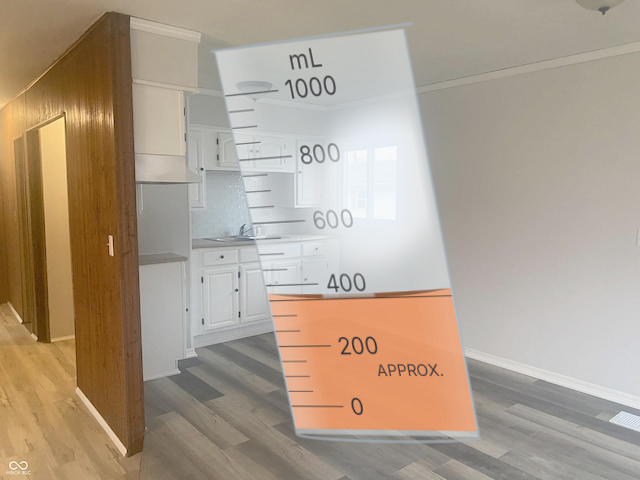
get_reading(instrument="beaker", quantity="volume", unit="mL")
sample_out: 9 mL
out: 350 mL
